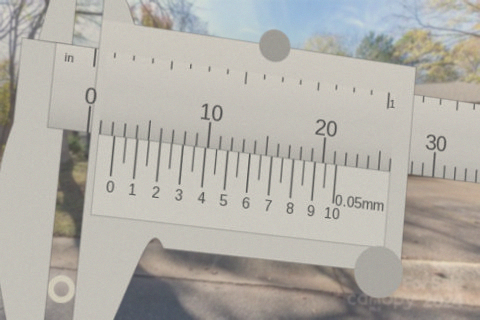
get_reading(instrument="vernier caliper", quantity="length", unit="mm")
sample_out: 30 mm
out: 2.2 mm
